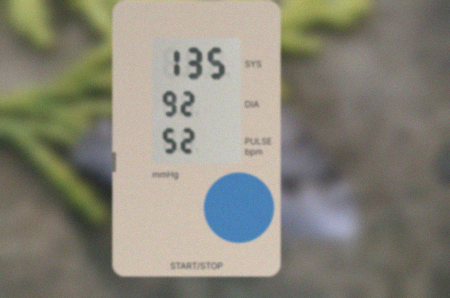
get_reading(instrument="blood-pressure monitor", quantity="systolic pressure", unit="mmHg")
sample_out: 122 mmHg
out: 135 mmHg
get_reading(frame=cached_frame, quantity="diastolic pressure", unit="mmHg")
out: 92 mmHg
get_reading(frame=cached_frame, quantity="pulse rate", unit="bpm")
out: 52 bpm
